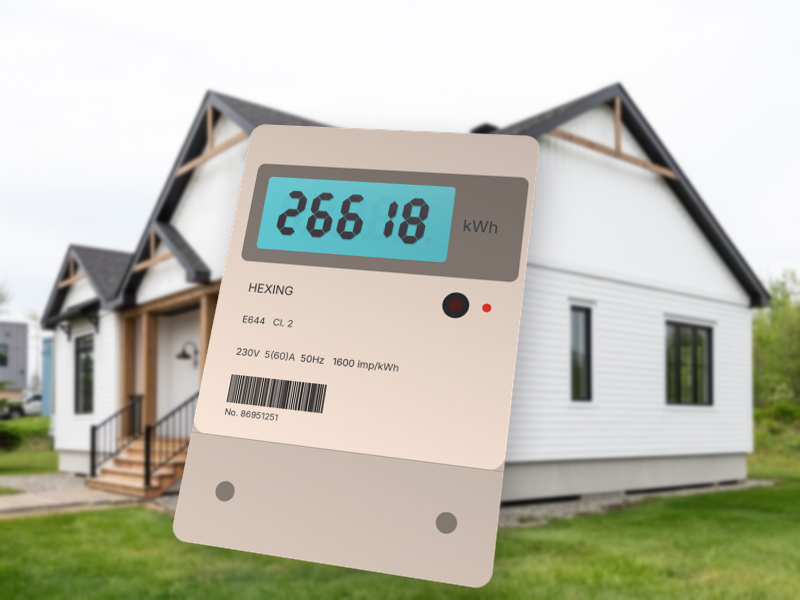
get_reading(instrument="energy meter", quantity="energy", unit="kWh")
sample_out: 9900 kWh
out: 26618 kWh
